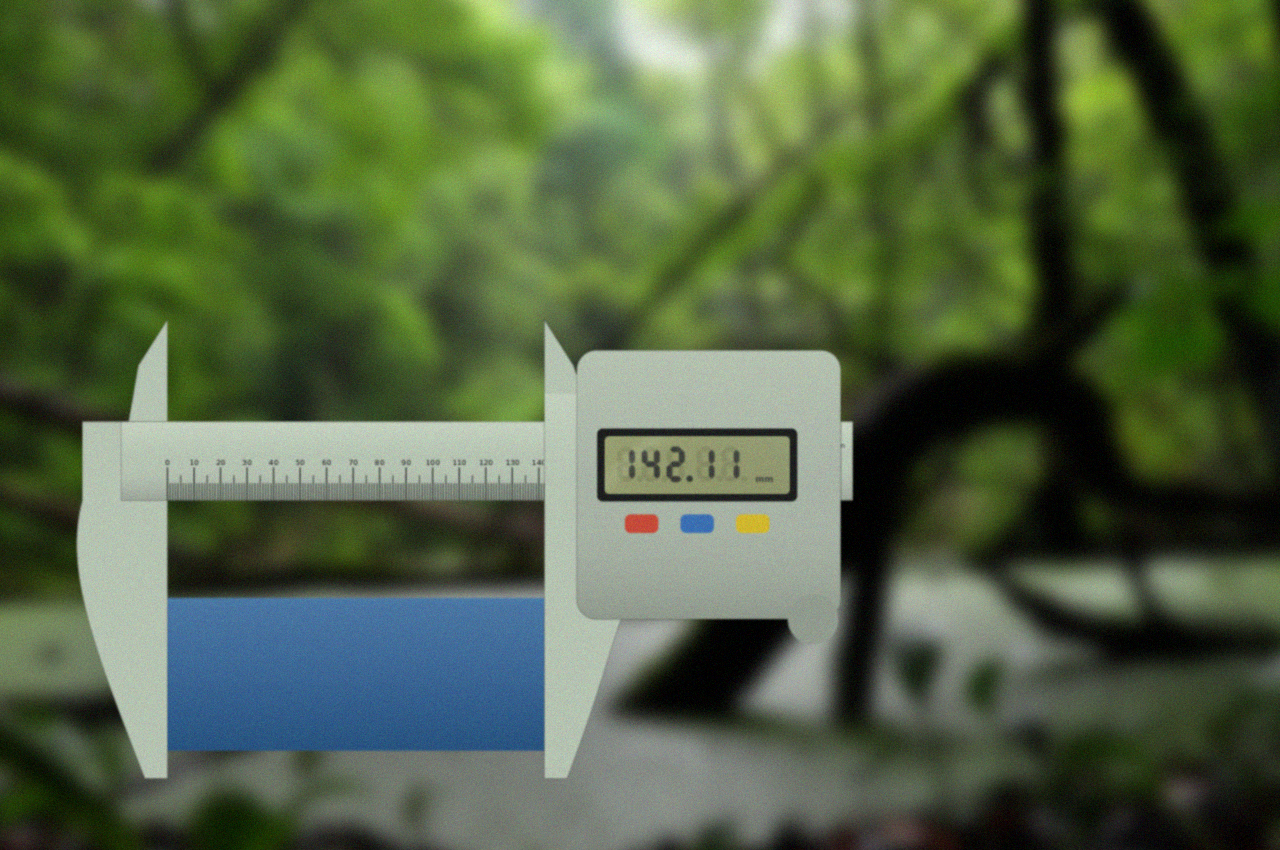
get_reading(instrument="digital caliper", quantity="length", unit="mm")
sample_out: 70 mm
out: 142.11 mm
